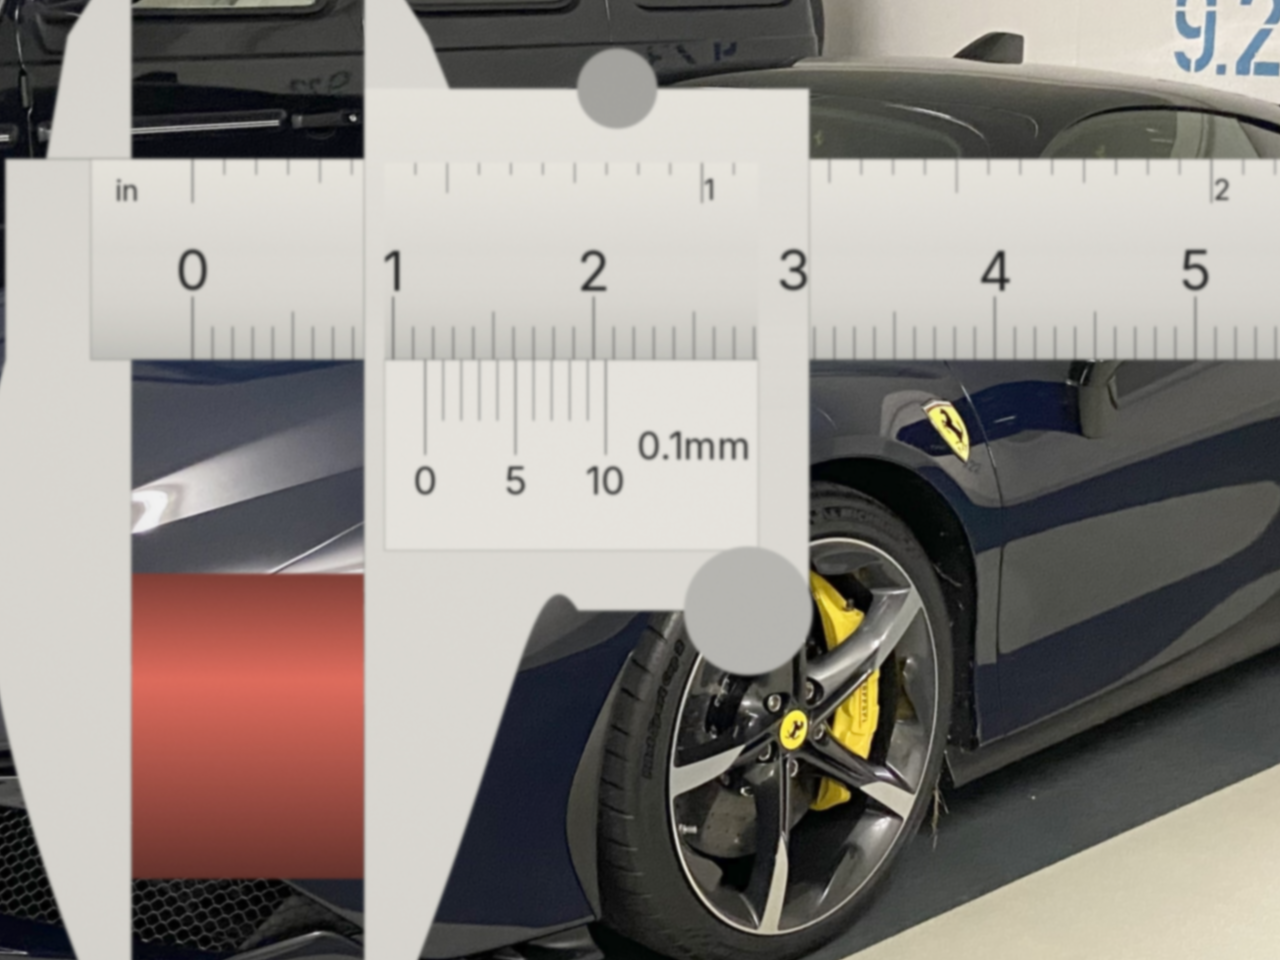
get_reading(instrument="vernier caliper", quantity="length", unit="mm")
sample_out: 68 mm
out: 11.6 mm
